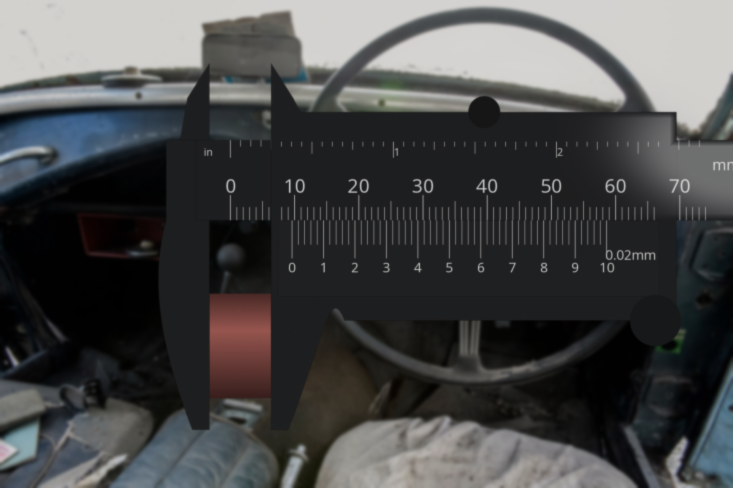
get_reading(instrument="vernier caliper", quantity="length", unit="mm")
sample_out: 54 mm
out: 9.6 mm
